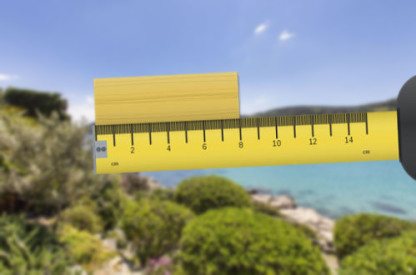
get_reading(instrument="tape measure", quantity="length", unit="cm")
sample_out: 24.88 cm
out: 8 cm
